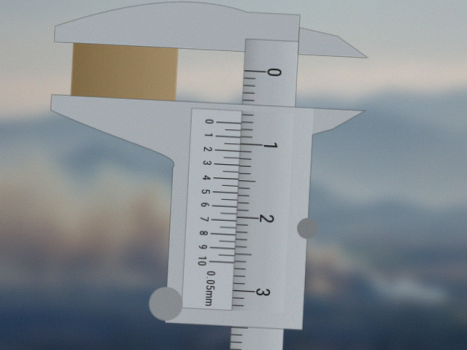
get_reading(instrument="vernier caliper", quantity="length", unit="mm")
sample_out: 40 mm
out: 7.2 mm
